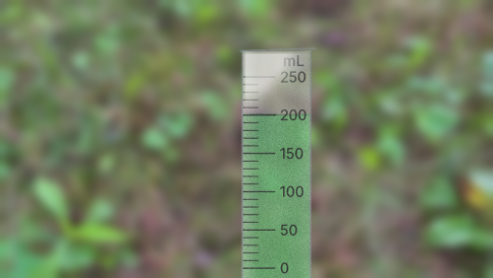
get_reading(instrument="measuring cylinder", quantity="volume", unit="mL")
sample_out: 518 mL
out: 200 mL
